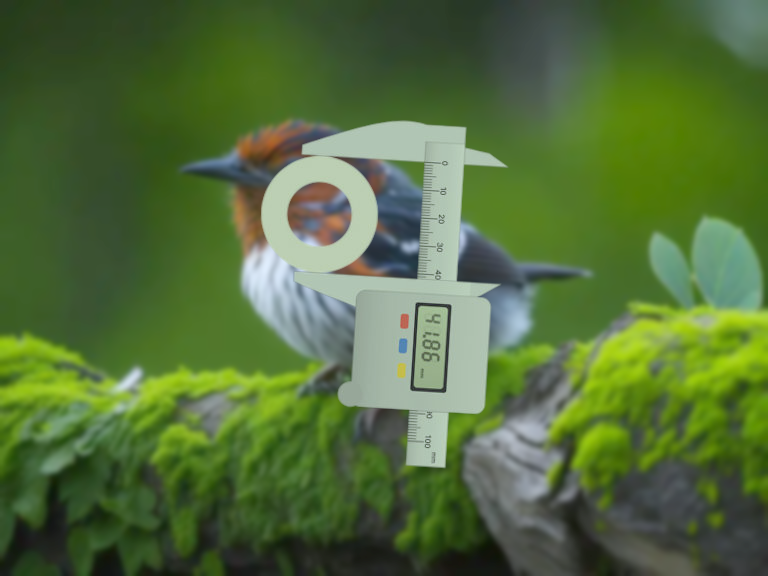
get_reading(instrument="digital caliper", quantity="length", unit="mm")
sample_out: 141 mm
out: 41.86 mm
